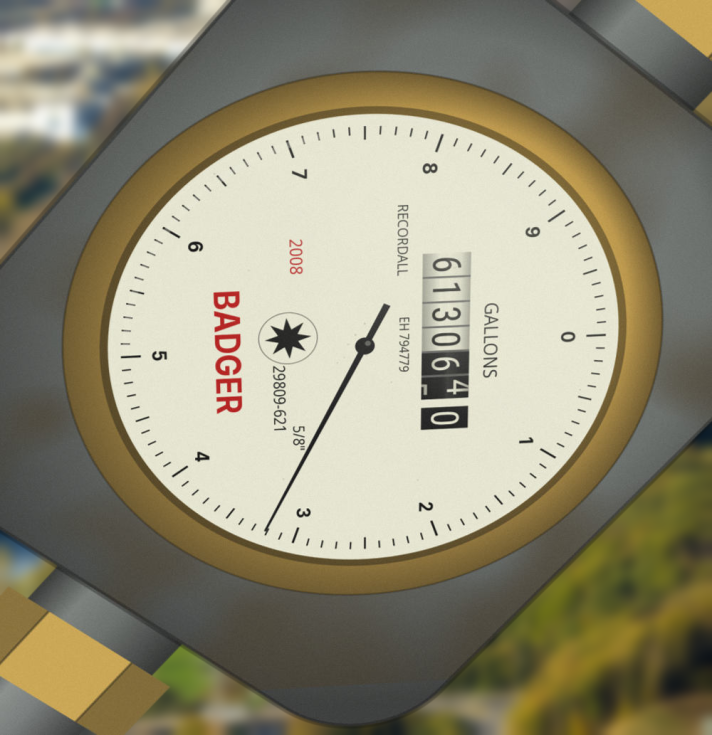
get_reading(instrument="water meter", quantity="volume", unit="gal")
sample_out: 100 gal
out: 6130643.2 gal
